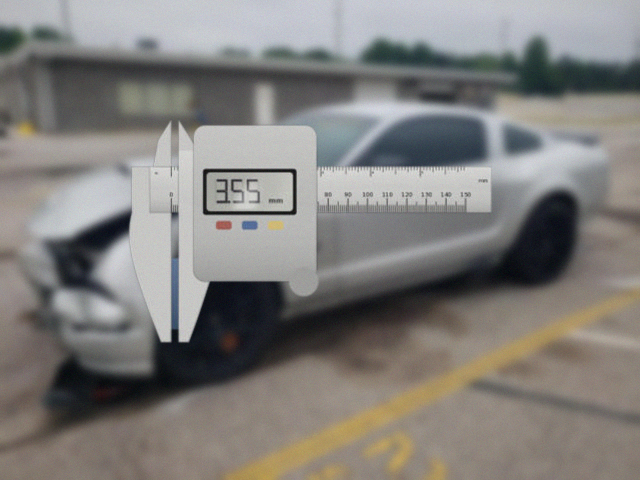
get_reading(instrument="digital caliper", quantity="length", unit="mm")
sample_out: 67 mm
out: 3.55 mm
